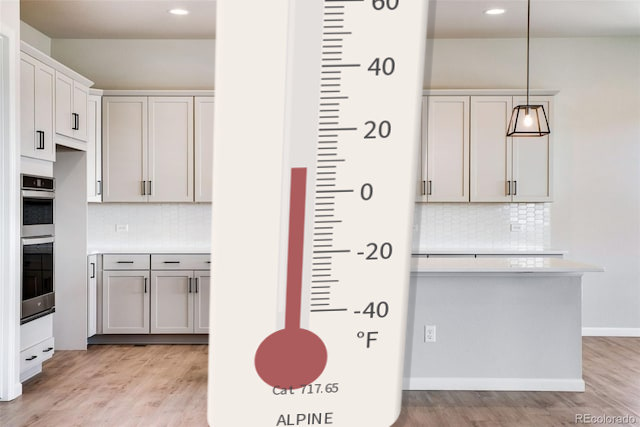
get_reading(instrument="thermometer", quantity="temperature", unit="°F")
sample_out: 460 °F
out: 8 °F
